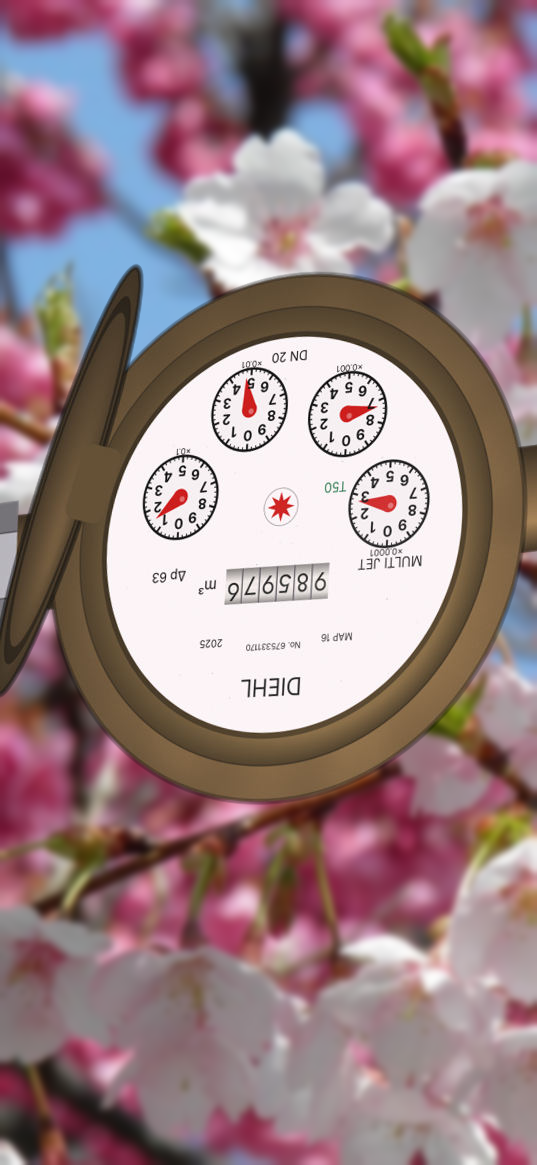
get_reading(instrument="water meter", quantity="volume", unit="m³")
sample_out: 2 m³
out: 985976.1472 m³
